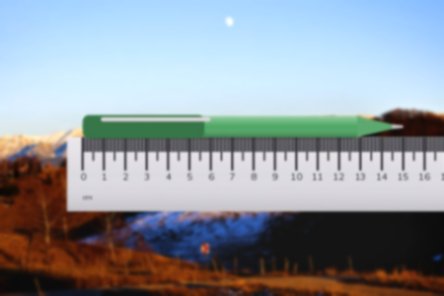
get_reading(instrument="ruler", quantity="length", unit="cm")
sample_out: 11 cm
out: 15 cm
